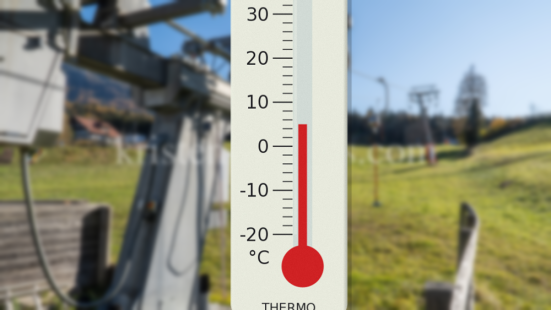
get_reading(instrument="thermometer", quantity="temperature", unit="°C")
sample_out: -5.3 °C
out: 5 °C
